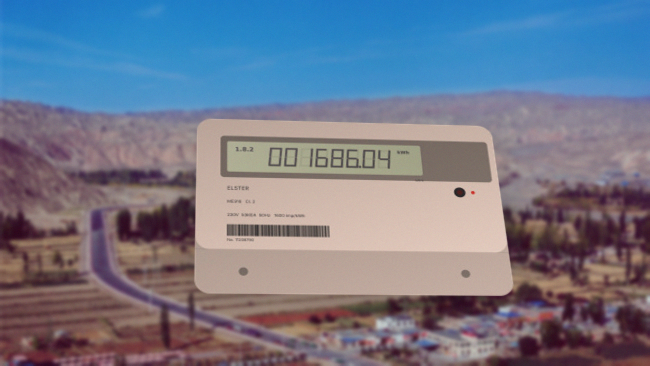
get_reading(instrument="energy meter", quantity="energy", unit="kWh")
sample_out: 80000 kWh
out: 1686.04 kWh
